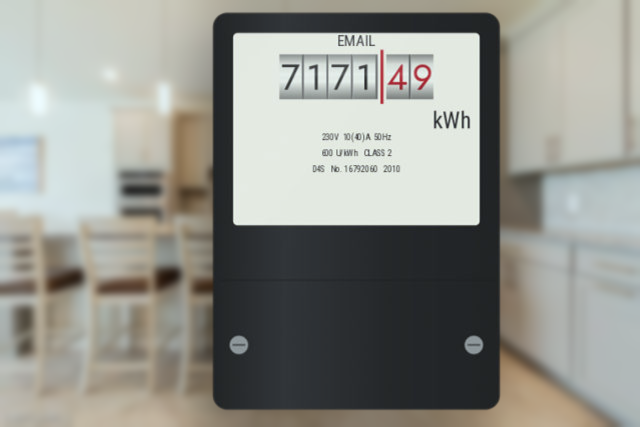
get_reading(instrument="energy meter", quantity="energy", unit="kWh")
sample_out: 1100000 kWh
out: 7171.49 kWh
